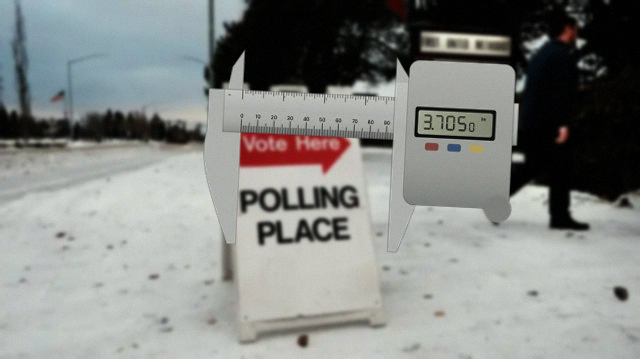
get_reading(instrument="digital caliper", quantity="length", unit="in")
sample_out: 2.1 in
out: 3.7050 in
